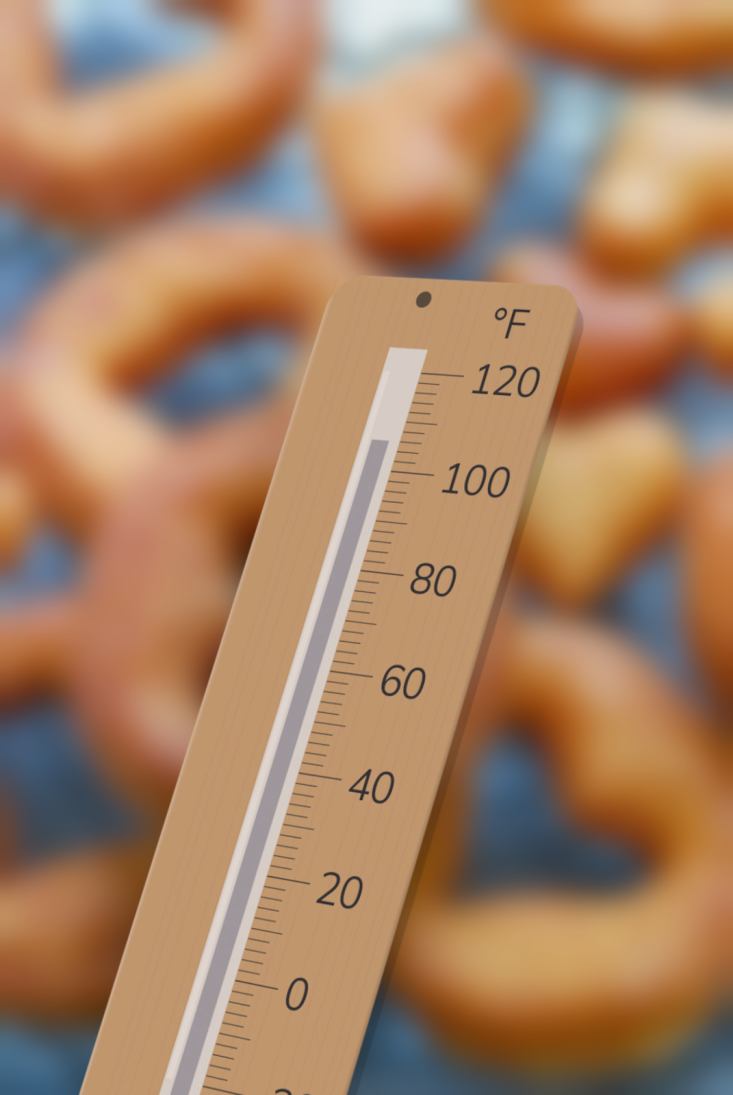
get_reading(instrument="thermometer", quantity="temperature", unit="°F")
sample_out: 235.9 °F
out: 106 °F
